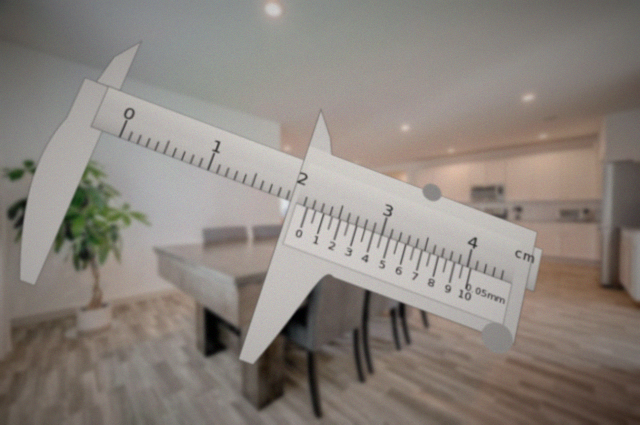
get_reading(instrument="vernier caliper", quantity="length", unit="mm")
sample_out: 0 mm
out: 21.4 mm
